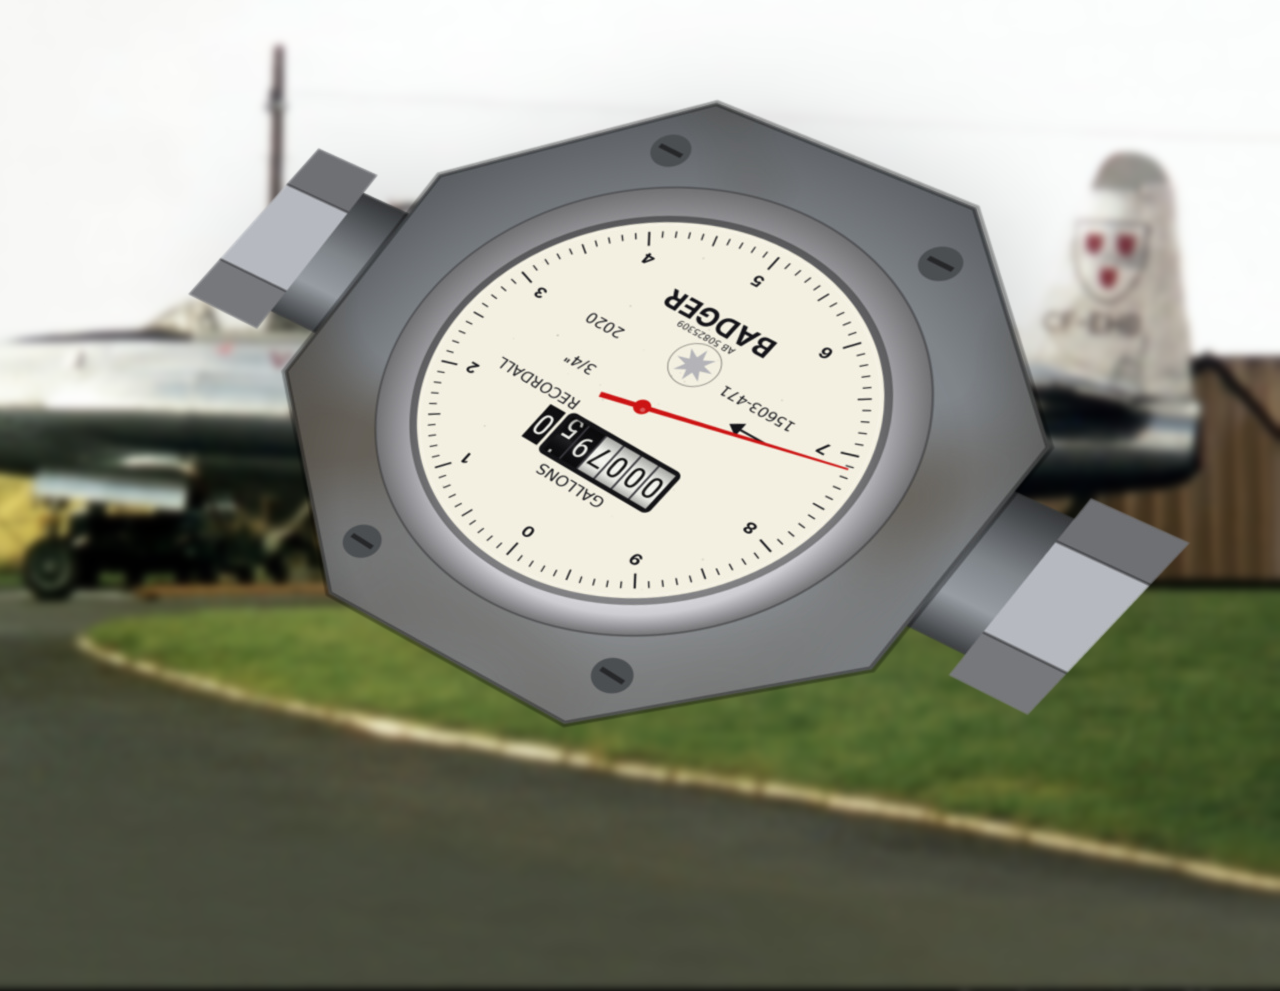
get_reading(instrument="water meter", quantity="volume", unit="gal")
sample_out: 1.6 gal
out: 7947.1 gal
